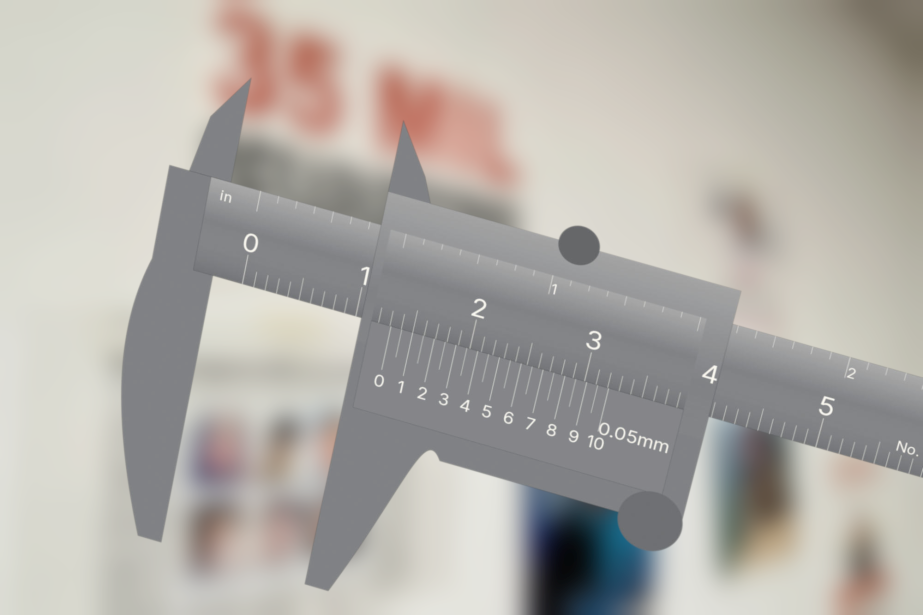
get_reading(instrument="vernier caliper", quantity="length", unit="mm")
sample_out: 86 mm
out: 13.1 mm
